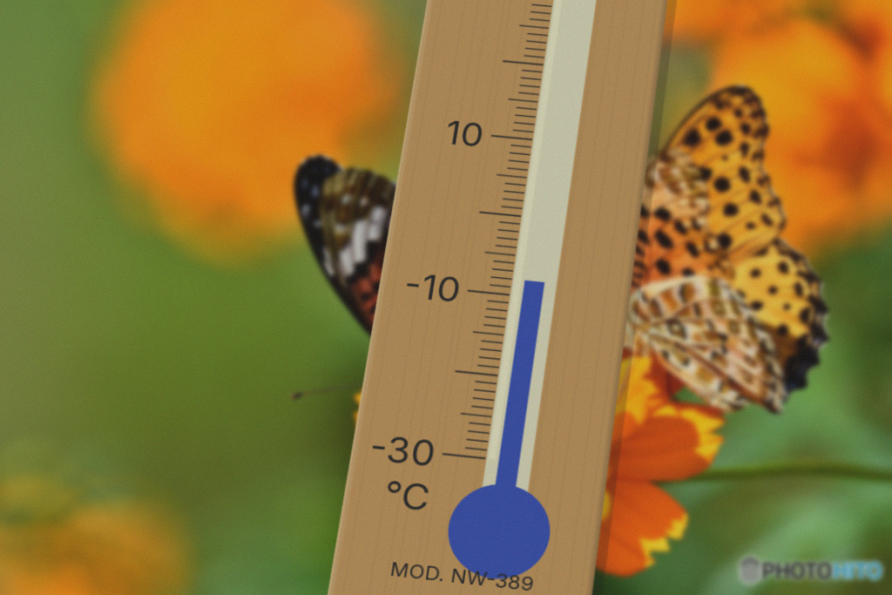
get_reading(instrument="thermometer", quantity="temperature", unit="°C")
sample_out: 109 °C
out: -8 °C
